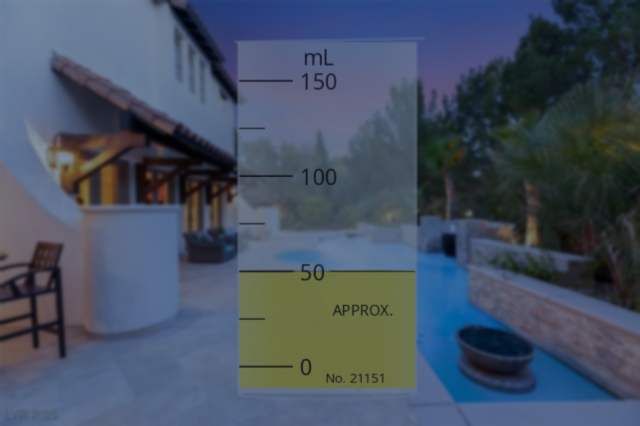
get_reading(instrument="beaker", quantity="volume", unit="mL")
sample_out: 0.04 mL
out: 50 mL
